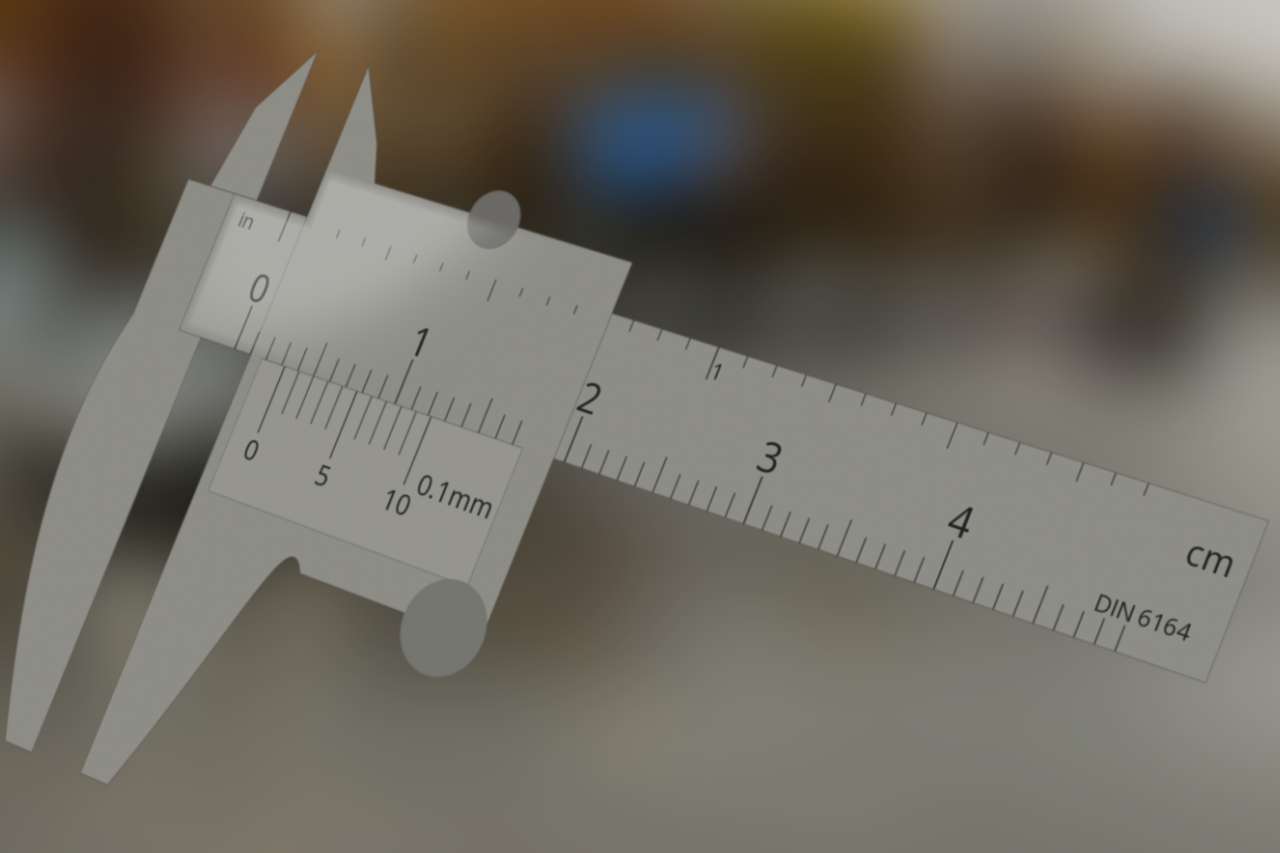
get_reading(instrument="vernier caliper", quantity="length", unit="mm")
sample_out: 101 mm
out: 3.2 mm
